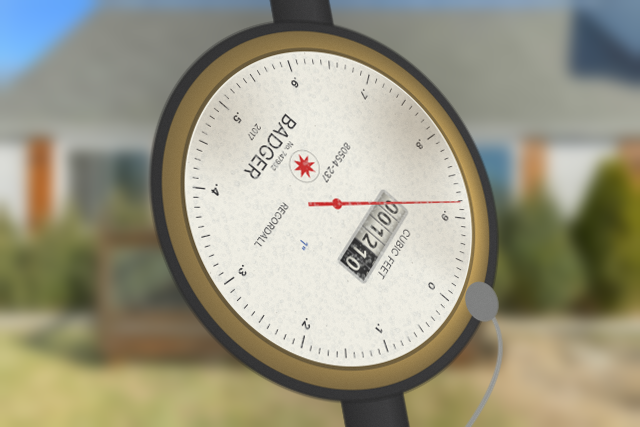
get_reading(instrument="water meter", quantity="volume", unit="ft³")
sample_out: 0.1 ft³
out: 1209.88 ft³
